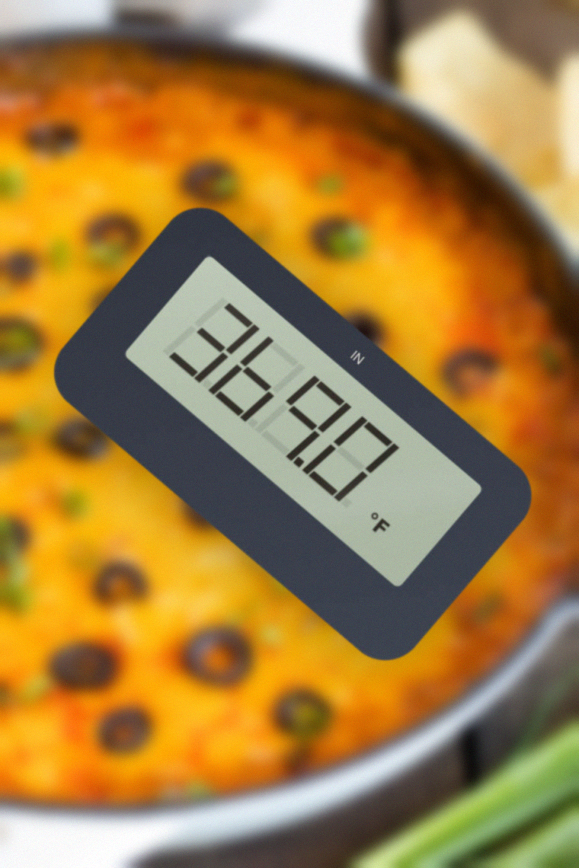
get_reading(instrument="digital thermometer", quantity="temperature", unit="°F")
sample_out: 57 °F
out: 369.0 °F
